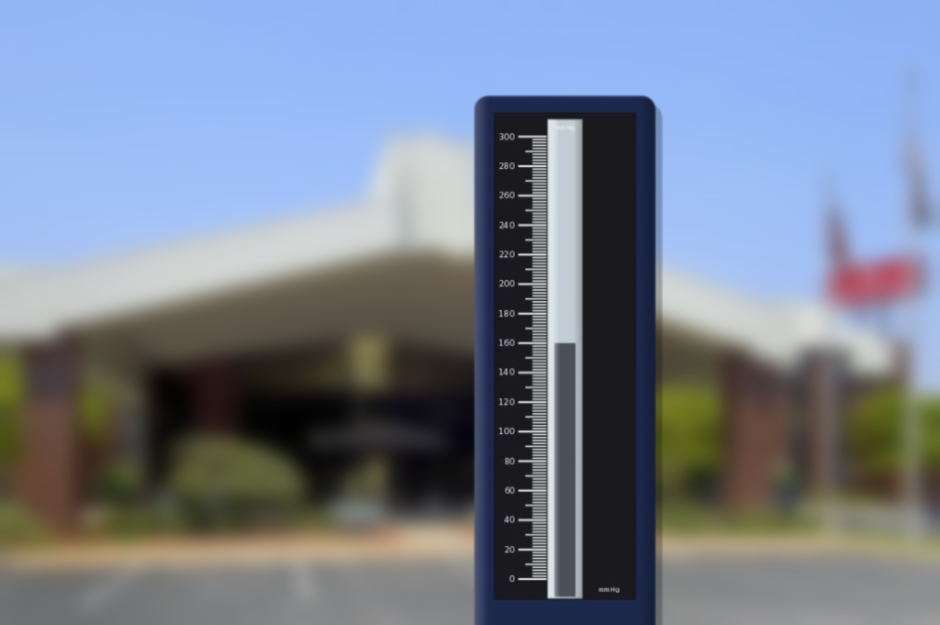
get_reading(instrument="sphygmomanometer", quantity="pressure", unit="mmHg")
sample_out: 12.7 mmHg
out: 160 mmHg
